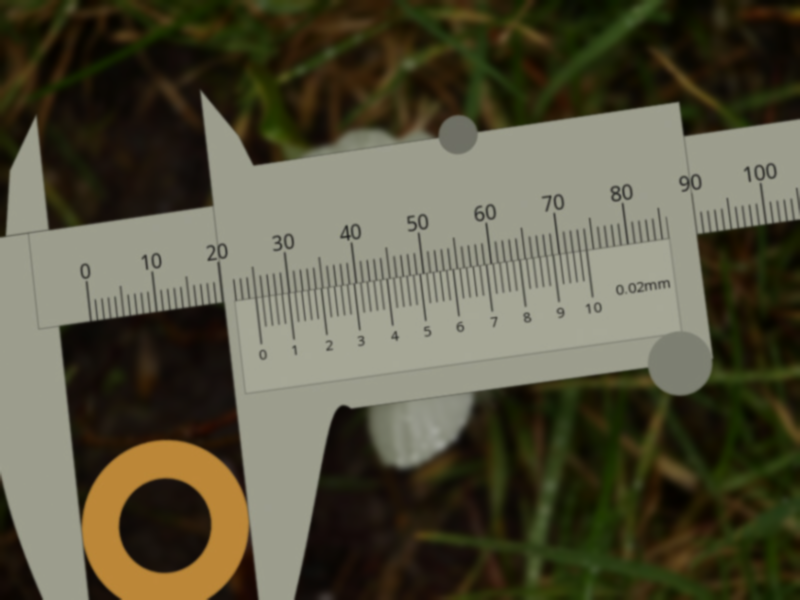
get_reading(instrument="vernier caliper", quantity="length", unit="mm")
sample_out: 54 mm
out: 25.0 mm
